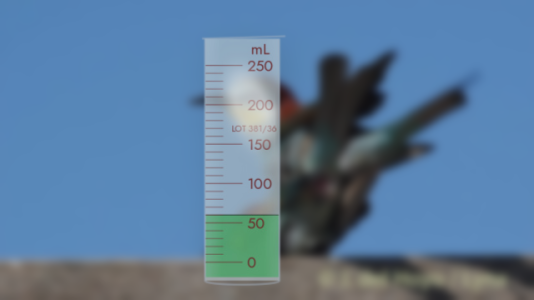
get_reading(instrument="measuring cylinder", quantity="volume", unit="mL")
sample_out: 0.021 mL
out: 60 mL
